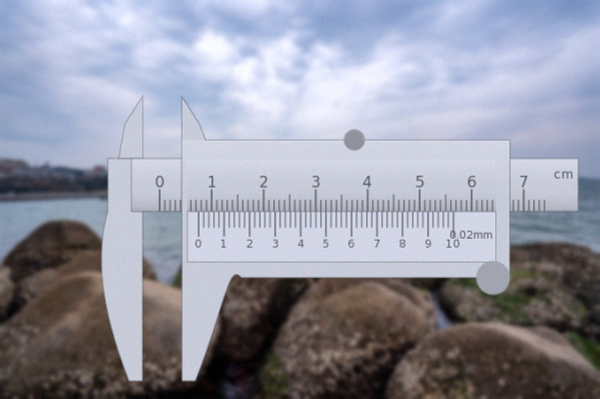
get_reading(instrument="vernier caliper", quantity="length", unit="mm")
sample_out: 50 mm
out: 7.5 mm
